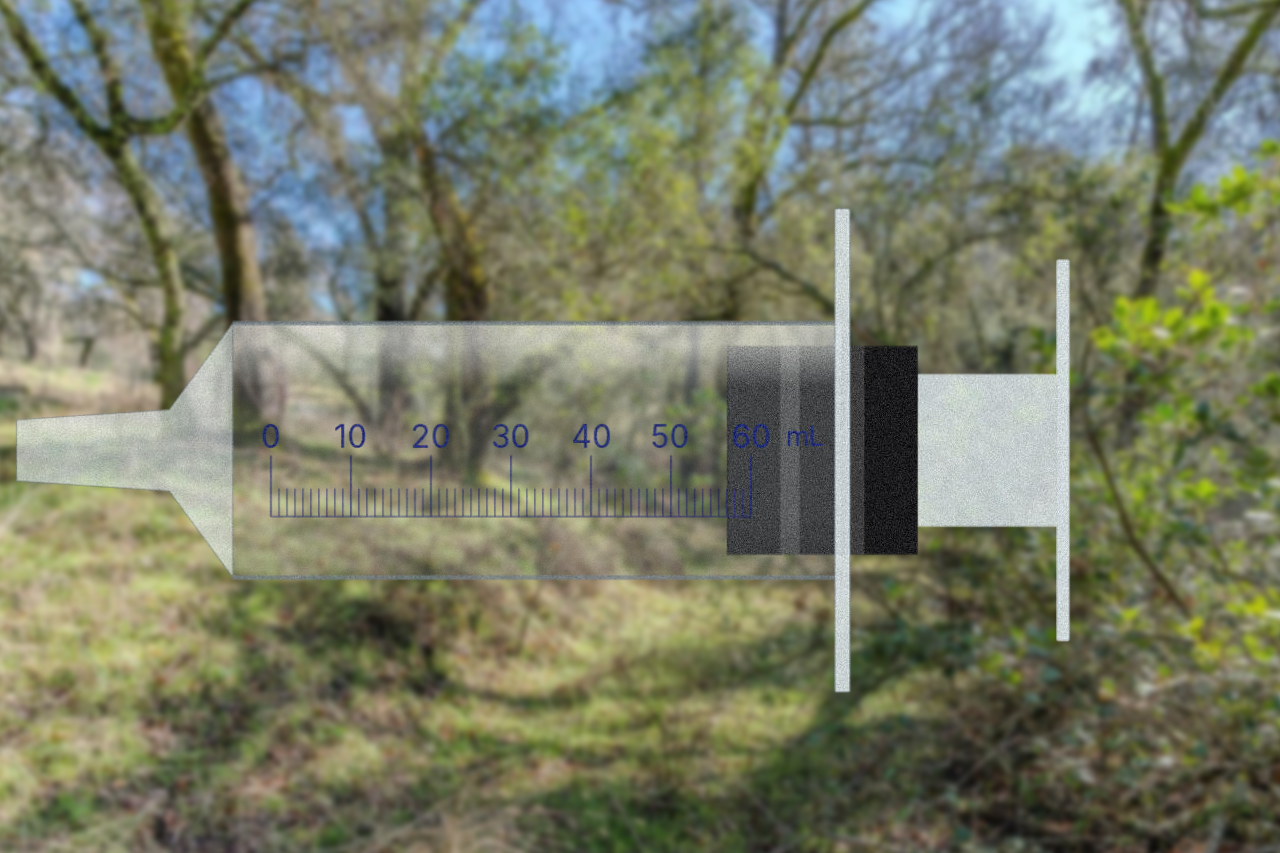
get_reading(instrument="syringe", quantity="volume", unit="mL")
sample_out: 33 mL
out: 57 mL
